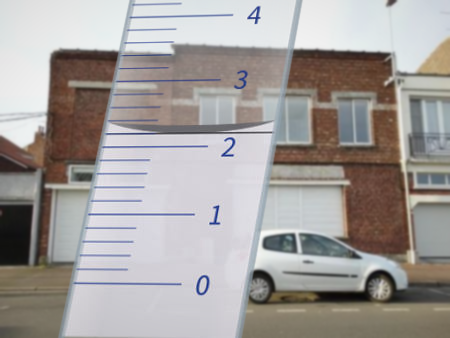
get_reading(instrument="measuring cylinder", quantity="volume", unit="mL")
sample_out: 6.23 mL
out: 2.2 mL
